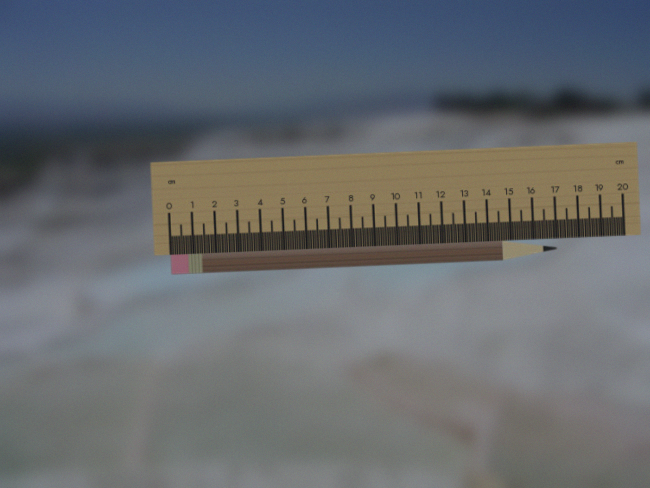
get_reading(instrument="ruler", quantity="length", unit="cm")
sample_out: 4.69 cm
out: 17 cm
